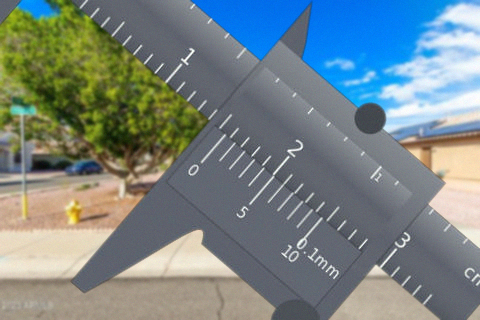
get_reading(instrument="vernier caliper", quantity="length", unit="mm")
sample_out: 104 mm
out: 15.6 mm
